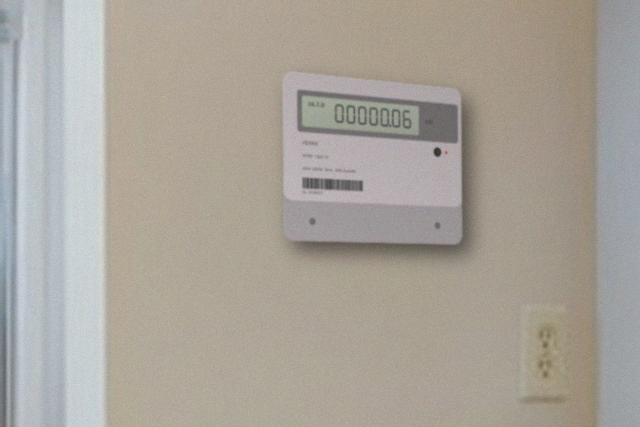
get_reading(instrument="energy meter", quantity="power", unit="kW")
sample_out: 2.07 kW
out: 0.06 kW
